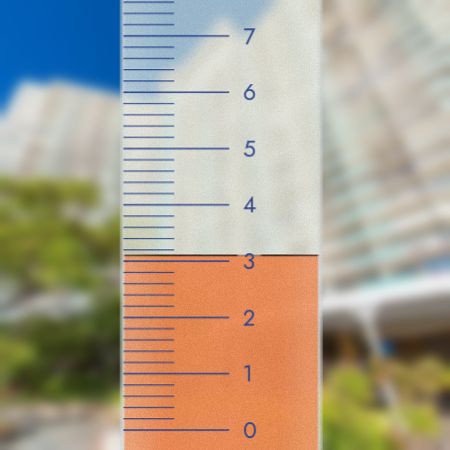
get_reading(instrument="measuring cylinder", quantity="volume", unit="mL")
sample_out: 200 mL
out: 3.1 mL
